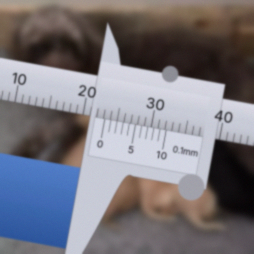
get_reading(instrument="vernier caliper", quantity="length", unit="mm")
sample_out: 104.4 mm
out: 23.2 mm
